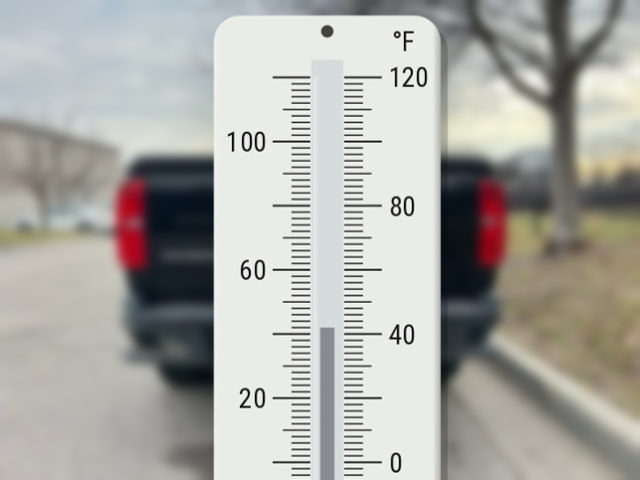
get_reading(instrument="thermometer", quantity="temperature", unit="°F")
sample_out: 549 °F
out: 42 °F
